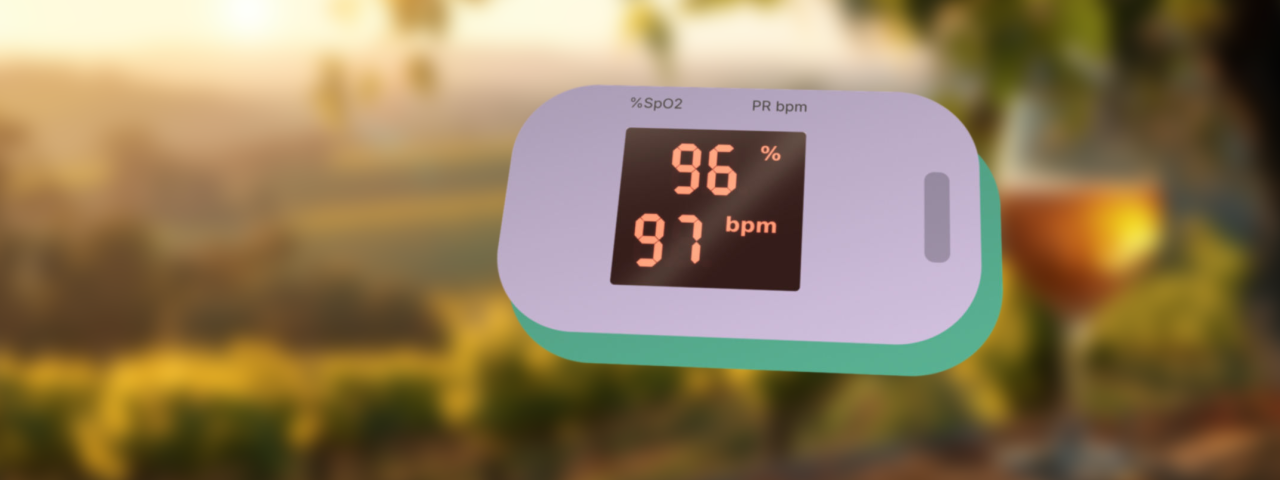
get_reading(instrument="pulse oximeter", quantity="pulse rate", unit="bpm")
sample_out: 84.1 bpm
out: 97 bpm
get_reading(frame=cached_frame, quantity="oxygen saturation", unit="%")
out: 96 %
